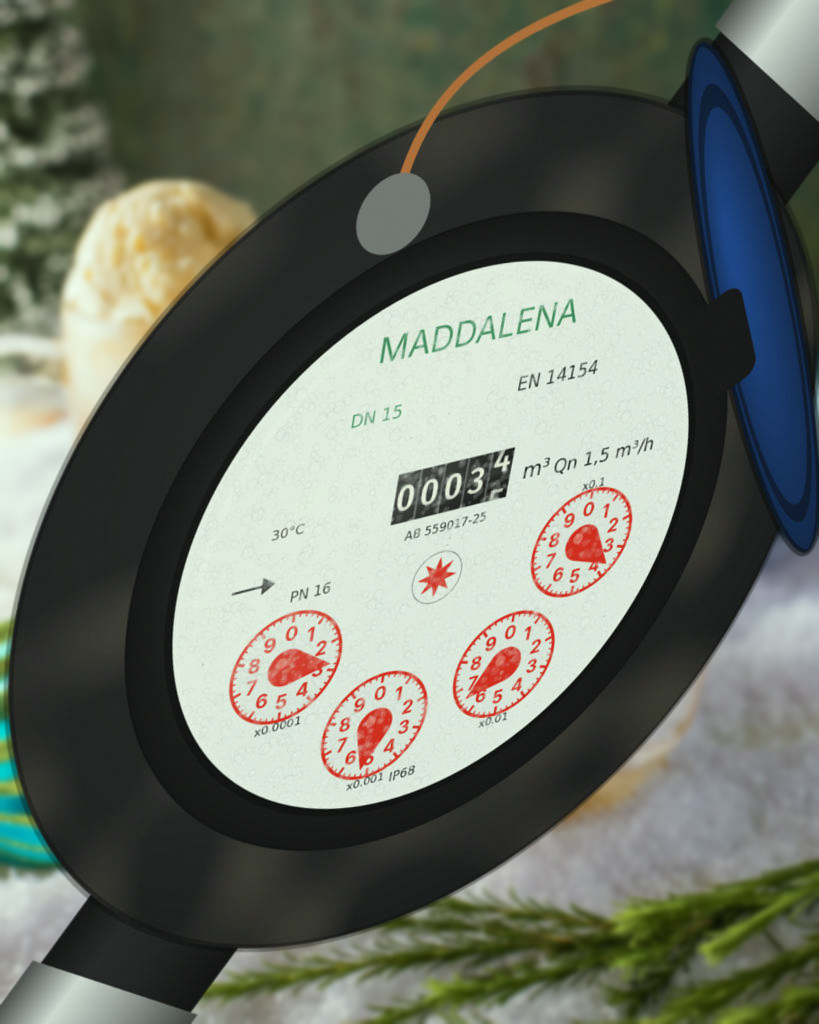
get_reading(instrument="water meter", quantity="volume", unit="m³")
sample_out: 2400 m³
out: 34.3652 m³
